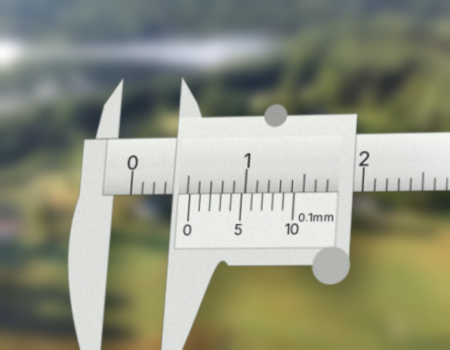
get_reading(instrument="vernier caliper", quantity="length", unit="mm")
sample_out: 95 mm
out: 5.2 mm
